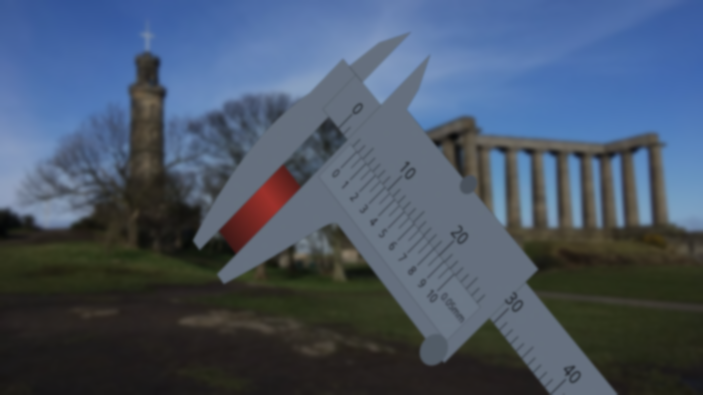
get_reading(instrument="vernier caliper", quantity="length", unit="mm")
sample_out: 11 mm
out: 3.8 mm
